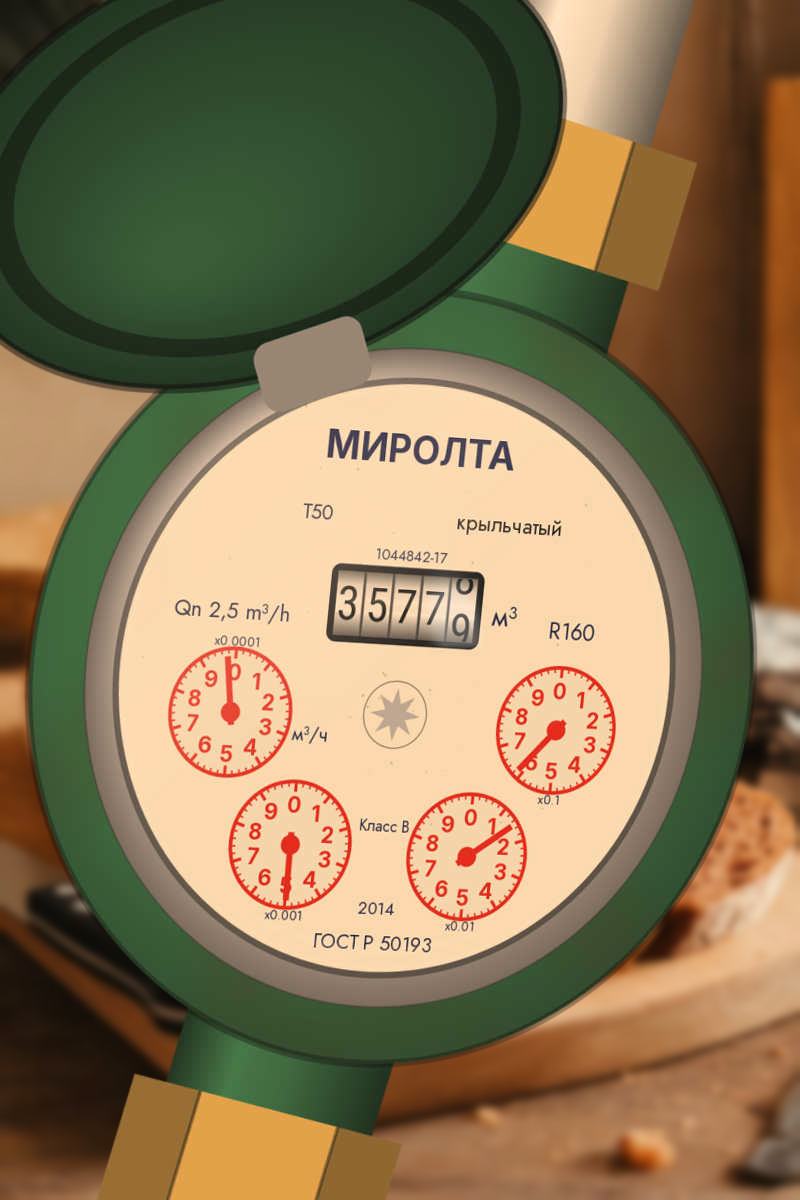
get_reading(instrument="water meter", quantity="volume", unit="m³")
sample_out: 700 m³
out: 35778.6149 m³
